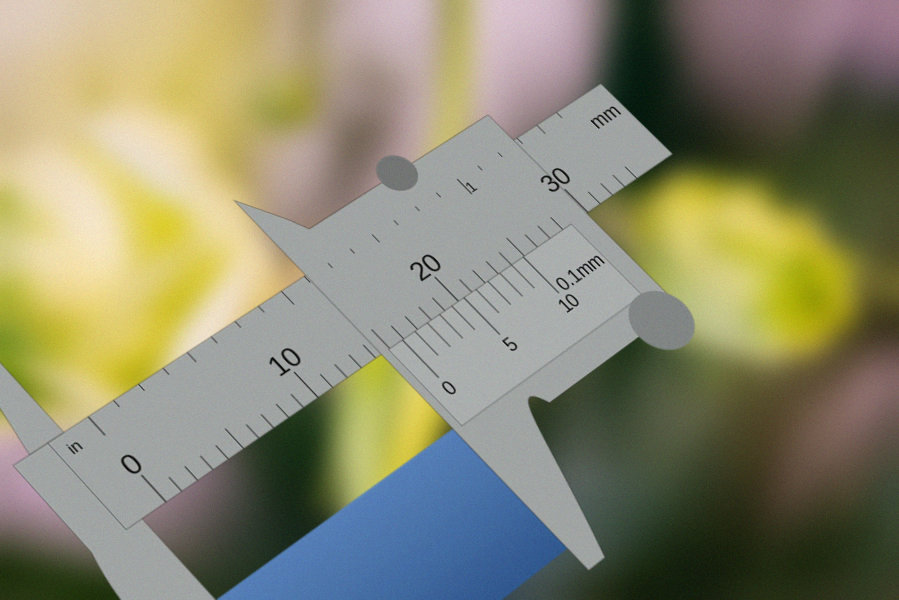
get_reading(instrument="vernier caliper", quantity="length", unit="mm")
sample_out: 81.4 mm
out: 15.9 mm
